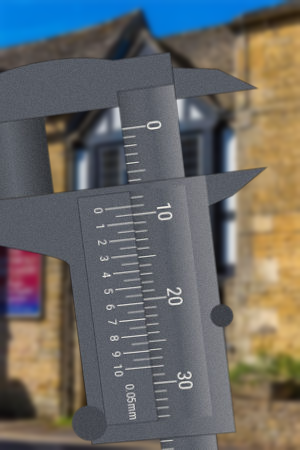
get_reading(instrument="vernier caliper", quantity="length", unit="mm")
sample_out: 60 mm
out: 9.0 mm
